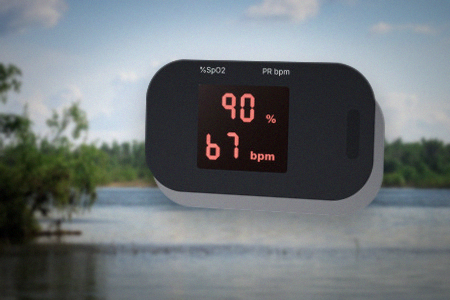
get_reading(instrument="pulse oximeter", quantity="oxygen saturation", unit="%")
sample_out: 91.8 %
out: 90 %
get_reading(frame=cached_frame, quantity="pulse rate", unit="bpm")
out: 67 bpm
